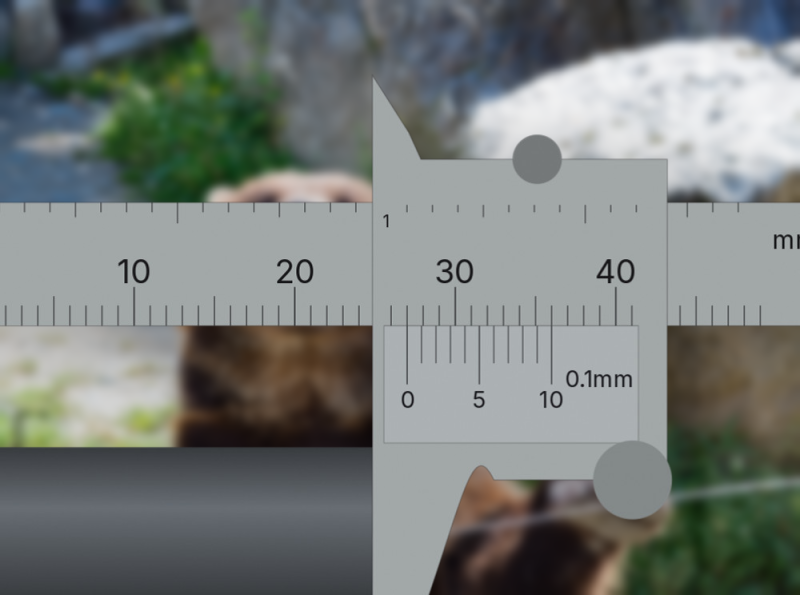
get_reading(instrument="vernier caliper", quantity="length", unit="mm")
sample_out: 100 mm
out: 27.0 mm
